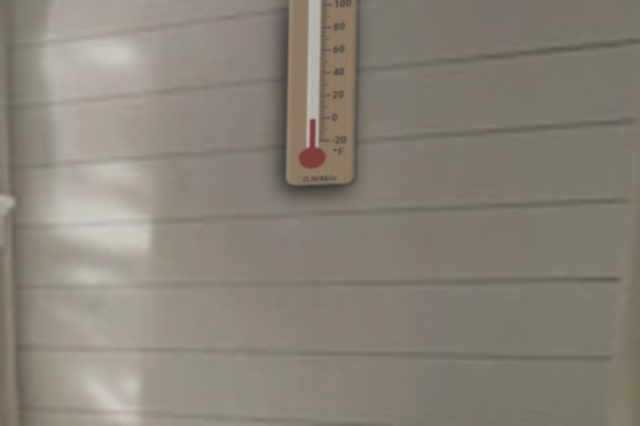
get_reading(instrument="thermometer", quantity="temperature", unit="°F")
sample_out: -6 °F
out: 0 °F
